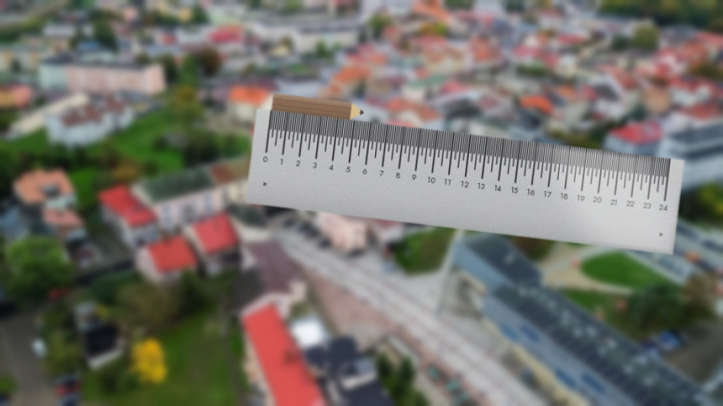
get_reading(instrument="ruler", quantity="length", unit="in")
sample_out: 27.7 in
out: 5.5 in
